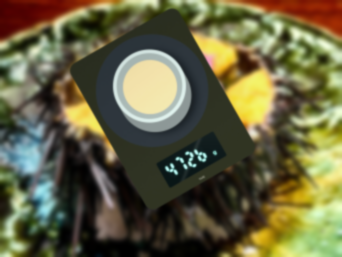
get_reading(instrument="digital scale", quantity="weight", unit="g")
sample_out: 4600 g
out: 4726 g
